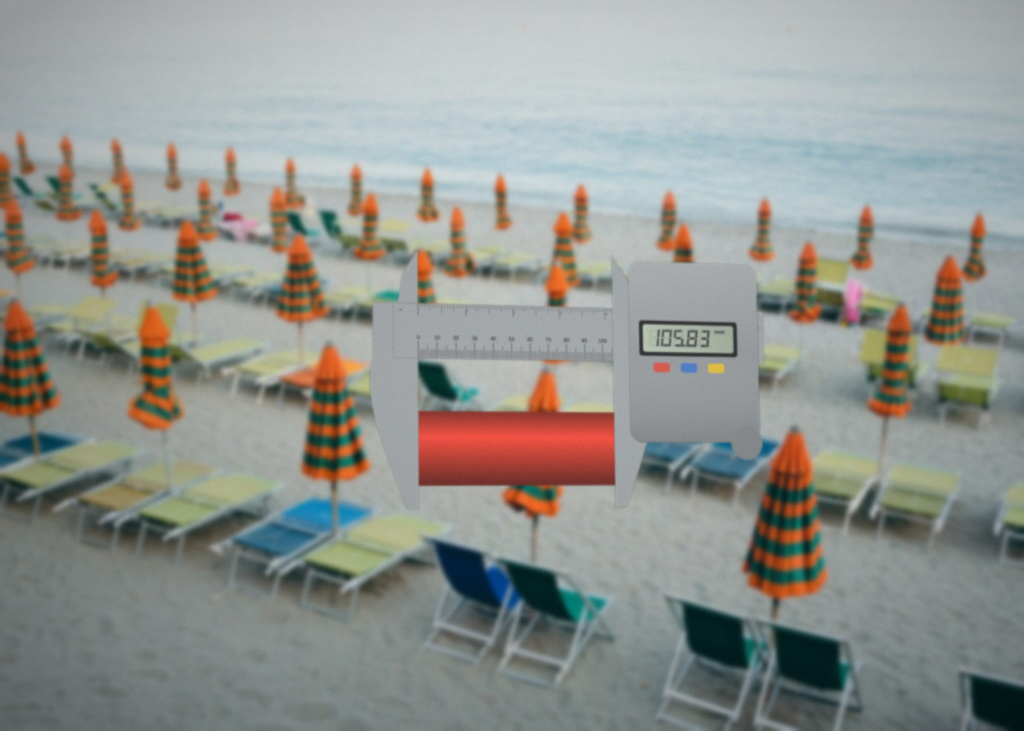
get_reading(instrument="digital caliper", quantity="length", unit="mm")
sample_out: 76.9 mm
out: 105.83 mm
